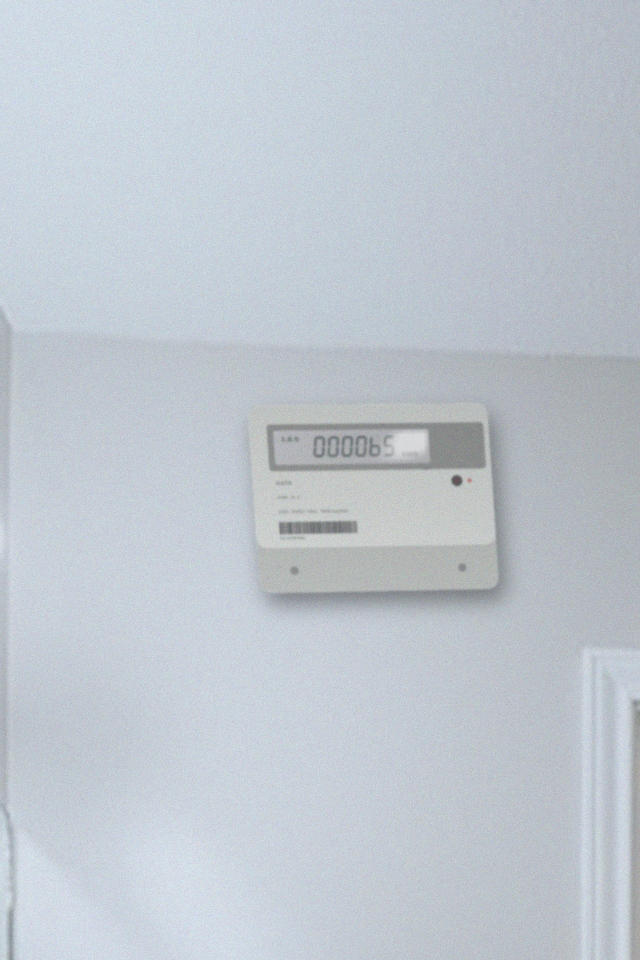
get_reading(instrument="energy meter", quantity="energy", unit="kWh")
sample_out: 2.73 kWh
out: 65 kWh
